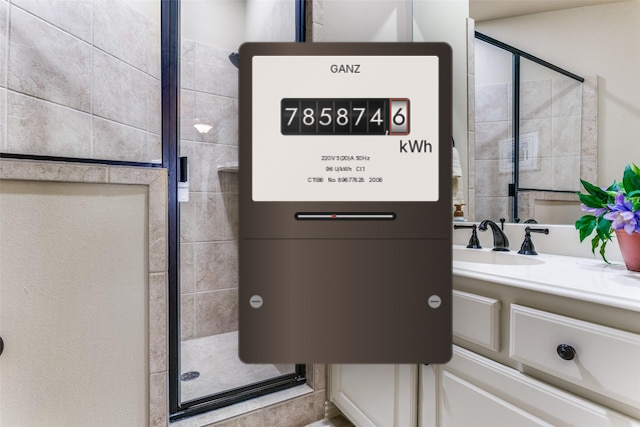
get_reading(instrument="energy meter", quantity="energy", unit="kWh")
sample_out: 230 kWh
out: 785874.6 kWh
